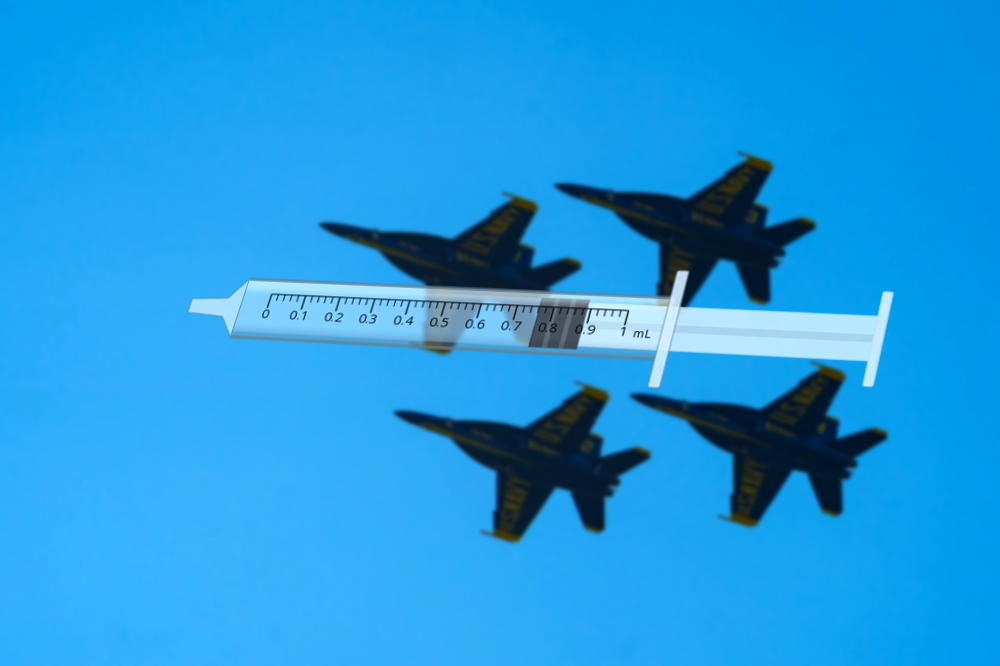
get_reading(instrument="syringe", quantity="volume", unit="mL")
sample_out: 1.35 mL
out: 0.76 mL
